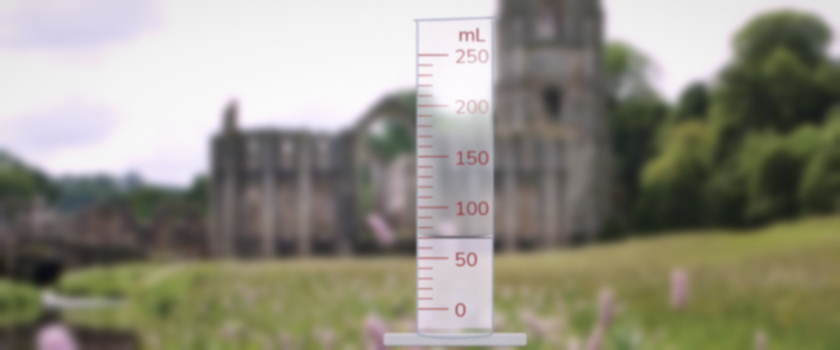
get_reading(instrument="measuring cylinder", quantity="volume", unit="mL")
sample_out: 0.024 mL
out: 70 mL
